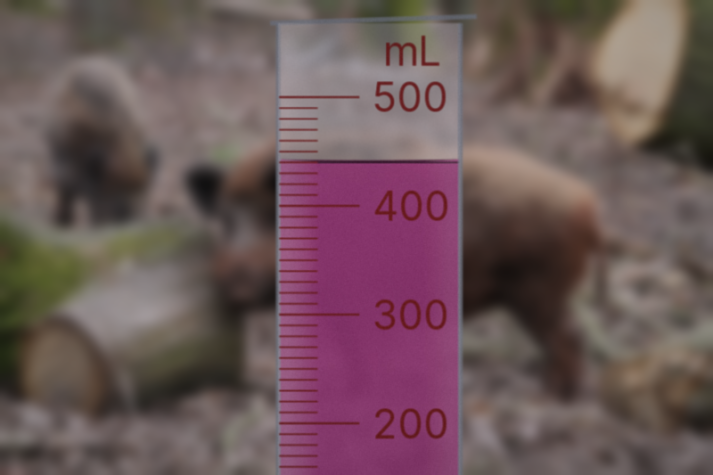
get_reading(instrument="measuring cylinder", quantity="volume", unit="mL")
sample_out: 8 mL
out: 440 mL
